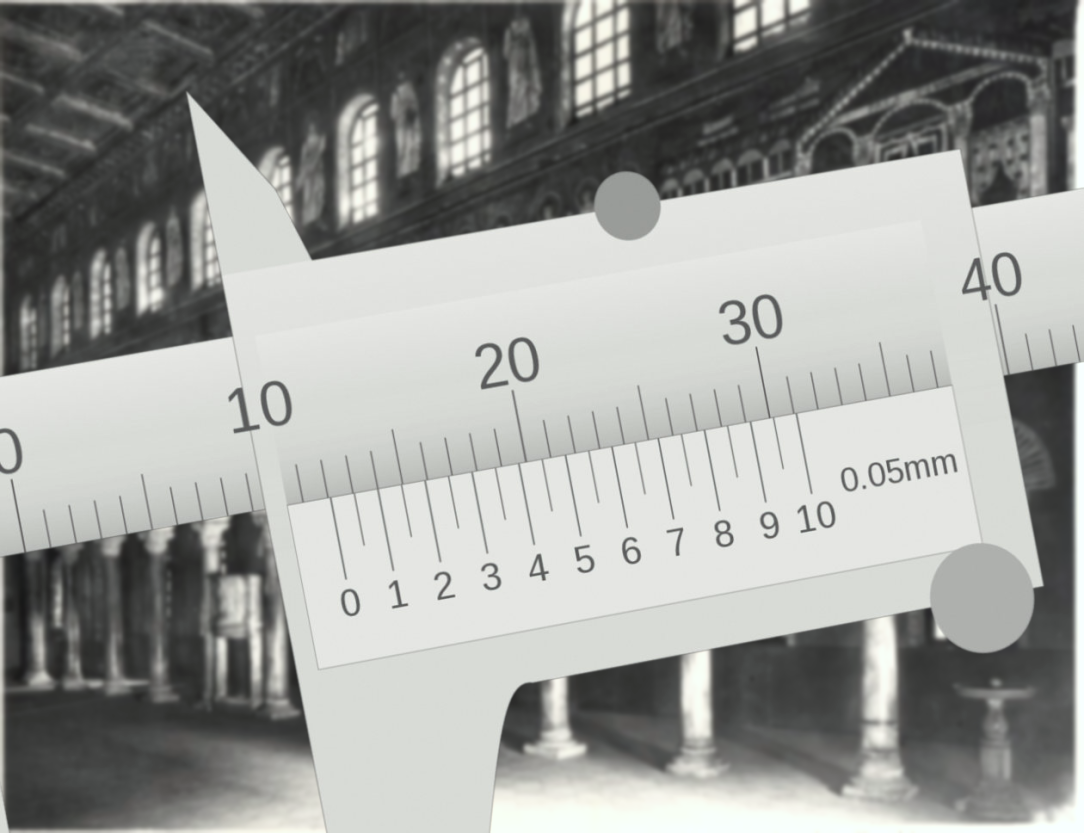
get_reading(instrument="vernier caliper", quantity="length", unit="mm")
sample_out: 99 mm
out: 12.10 mm
